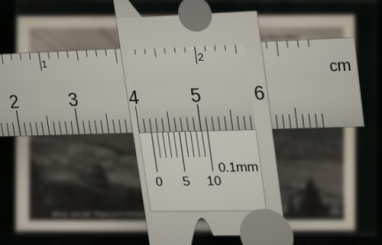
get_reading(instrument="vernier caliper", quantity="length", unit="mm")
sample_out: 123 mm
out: 42.0 mm
